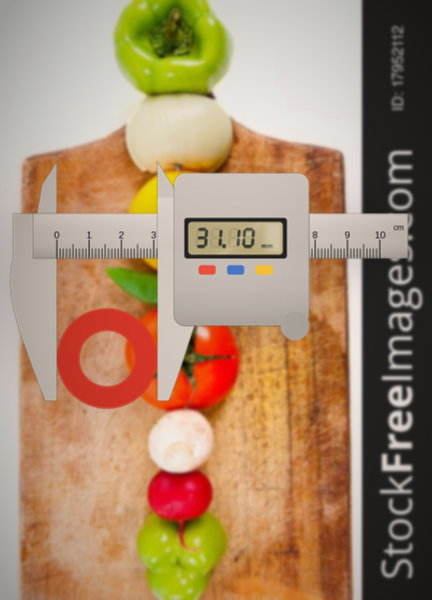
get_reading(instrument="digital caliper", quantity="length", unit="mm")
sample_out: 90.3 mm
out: 31.10 mm
